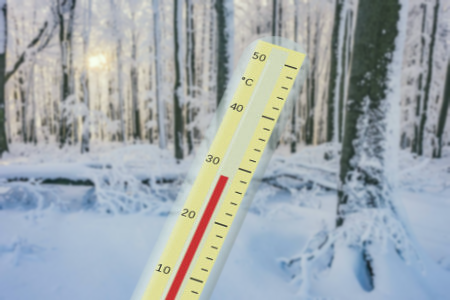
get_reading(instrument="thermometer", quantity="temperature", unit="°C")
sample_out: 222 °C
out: 28 °C
